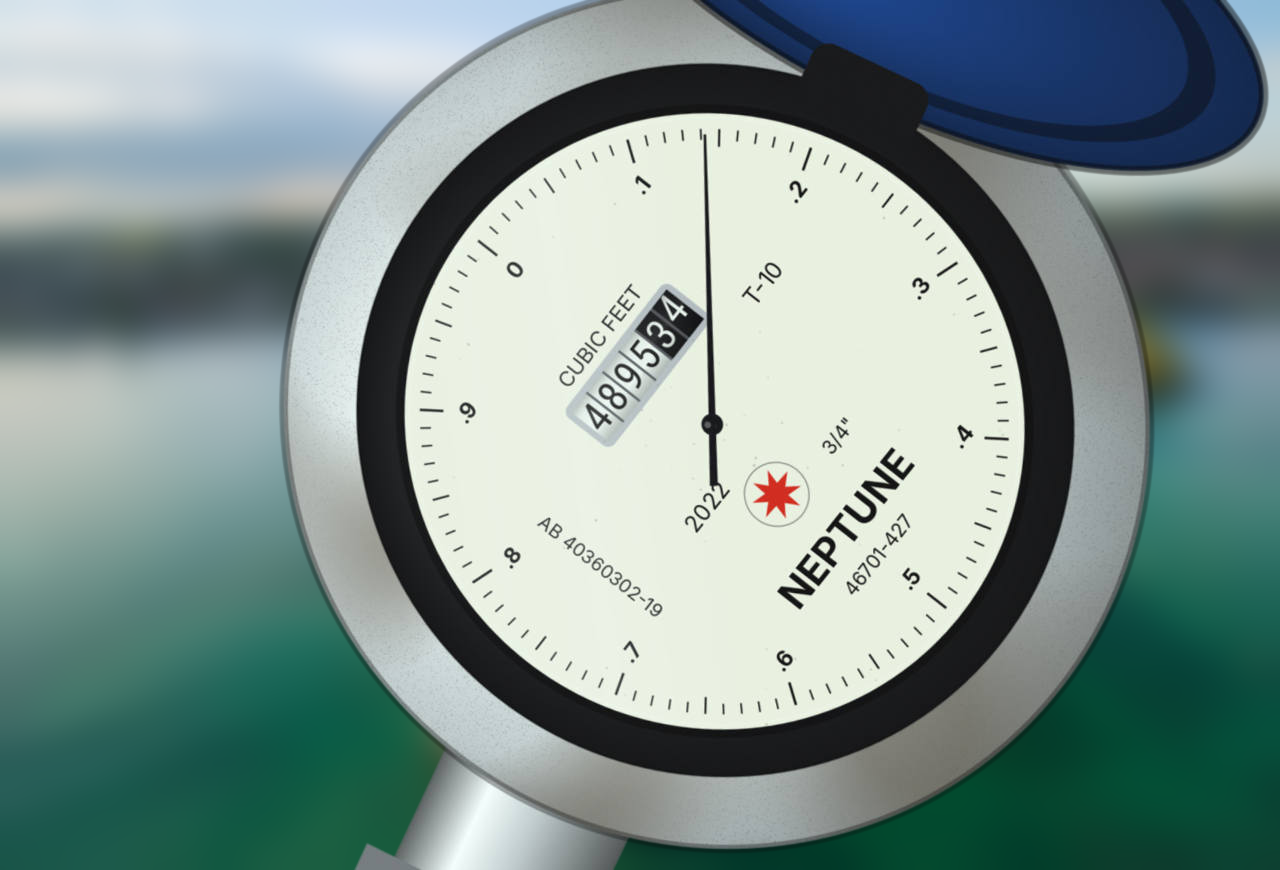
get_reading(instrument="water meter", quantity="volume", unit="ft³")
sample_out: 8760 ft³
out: 489534.14 ft³
